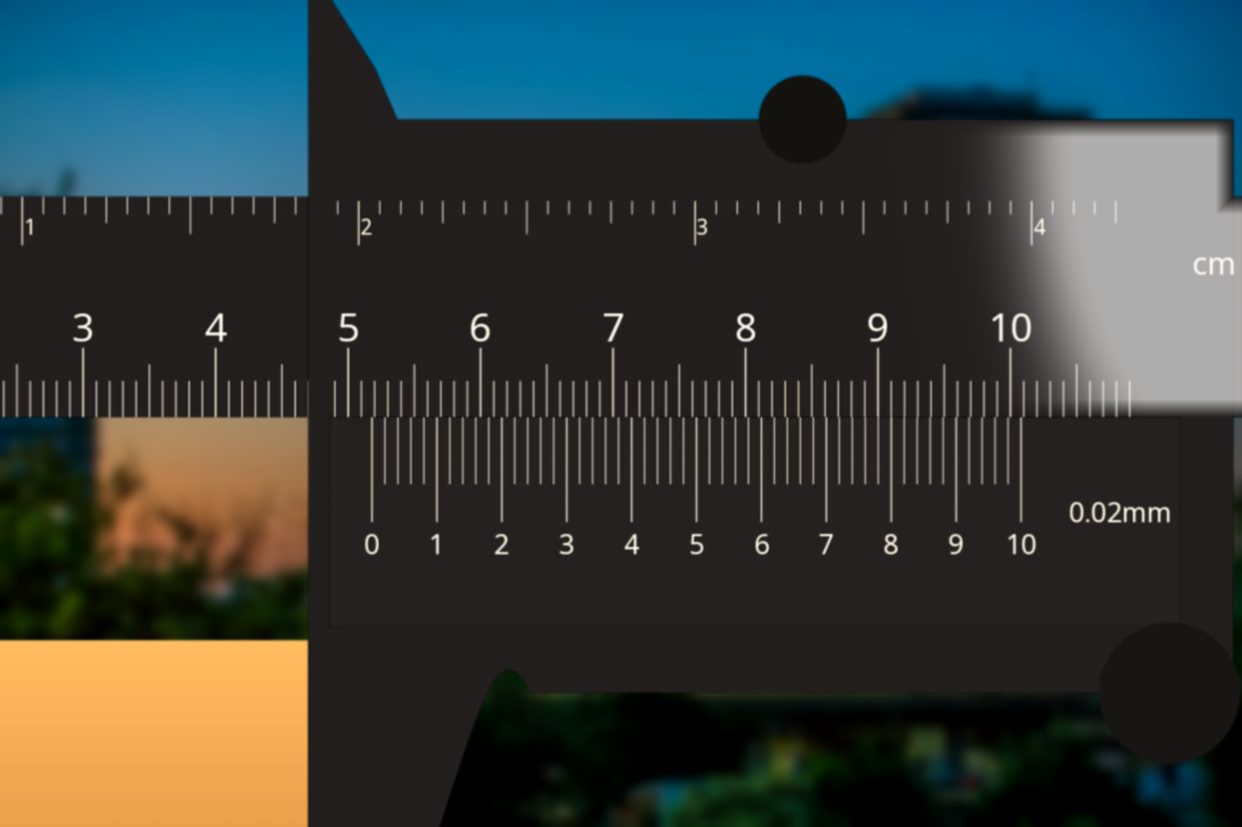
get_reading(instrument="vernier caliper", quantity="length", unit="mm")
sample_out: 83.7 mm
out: 51.8 mm
